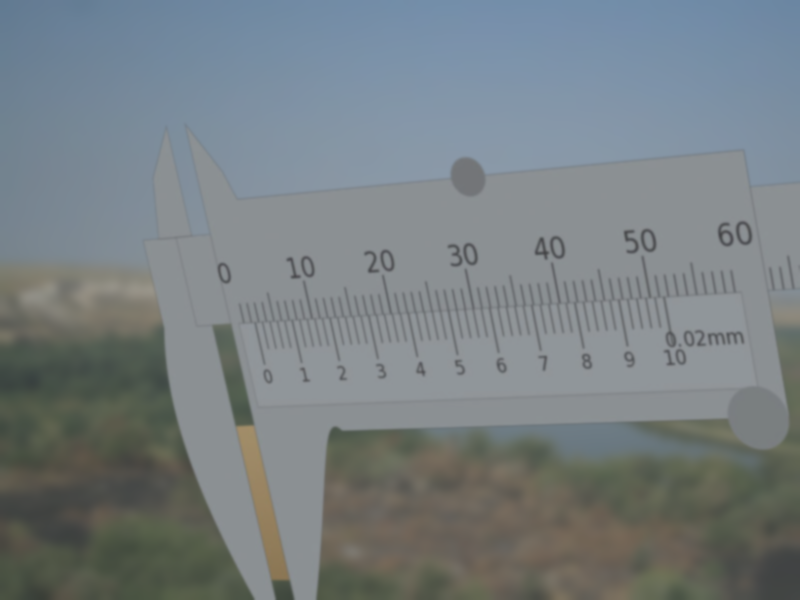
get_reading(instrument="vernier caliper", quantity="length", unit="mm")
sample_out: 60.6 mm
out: 2.5 mm
